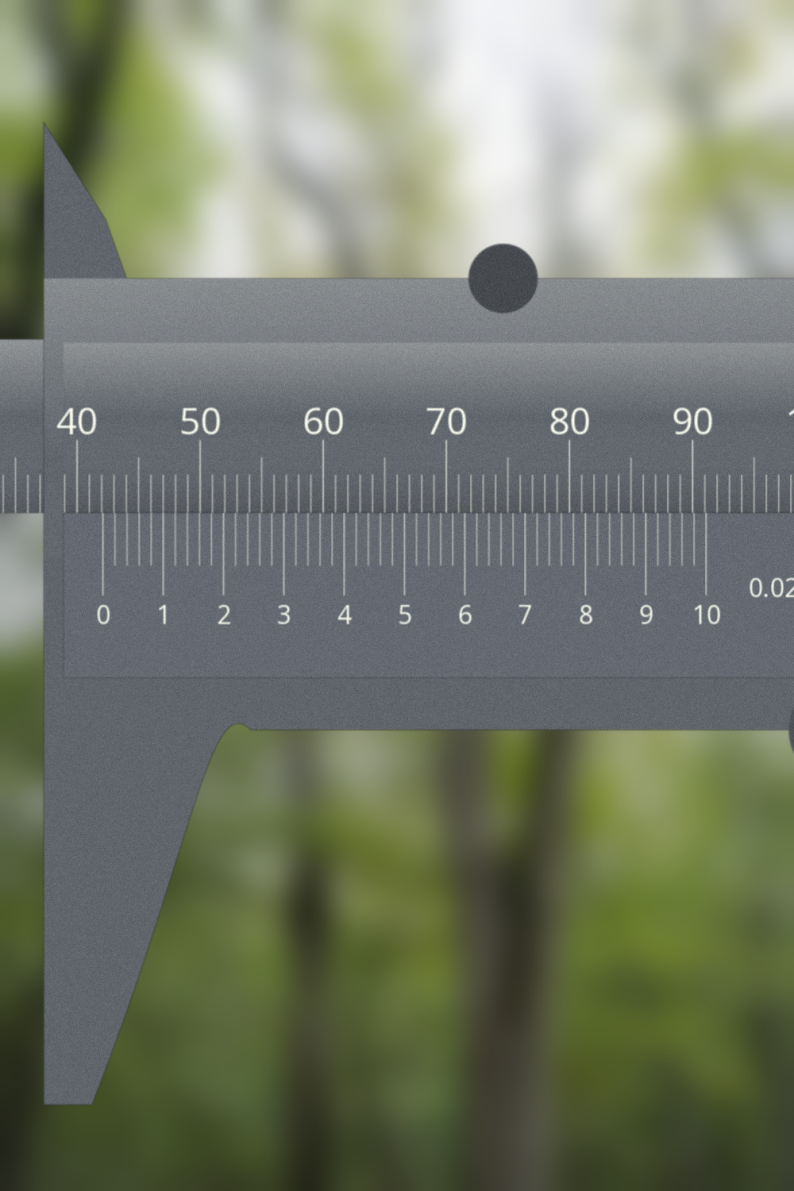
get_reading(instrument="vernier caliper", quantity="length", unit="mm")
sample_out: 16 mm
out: 42.1 mm
